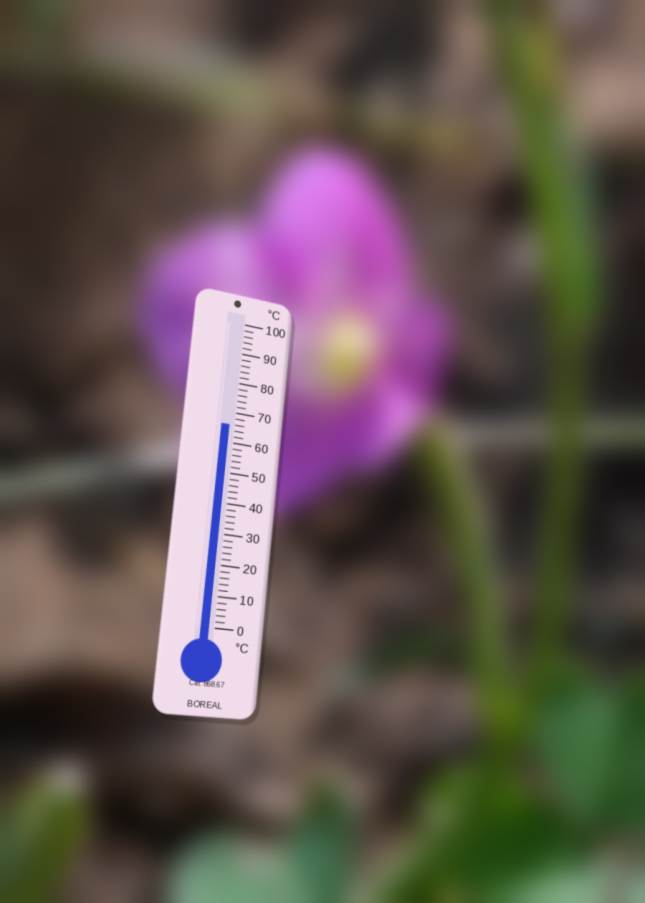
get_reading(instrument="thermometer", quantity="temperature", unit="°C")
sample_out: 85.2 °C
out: 66 °C
